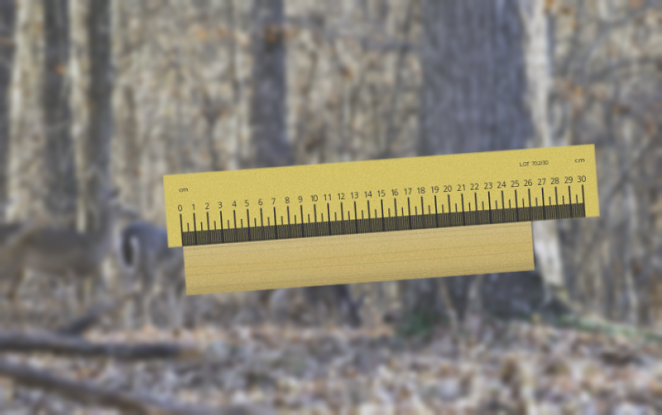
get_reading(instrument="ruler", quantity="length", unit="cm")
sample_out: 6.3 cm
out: 26 cm
